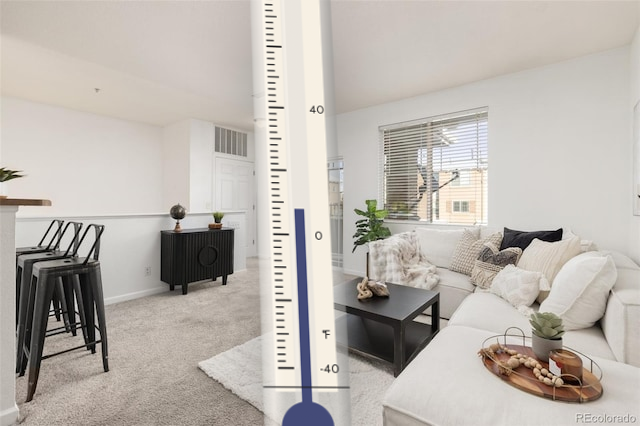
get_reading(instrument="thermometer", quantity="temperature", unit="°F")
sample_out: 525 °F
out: 8 °F
